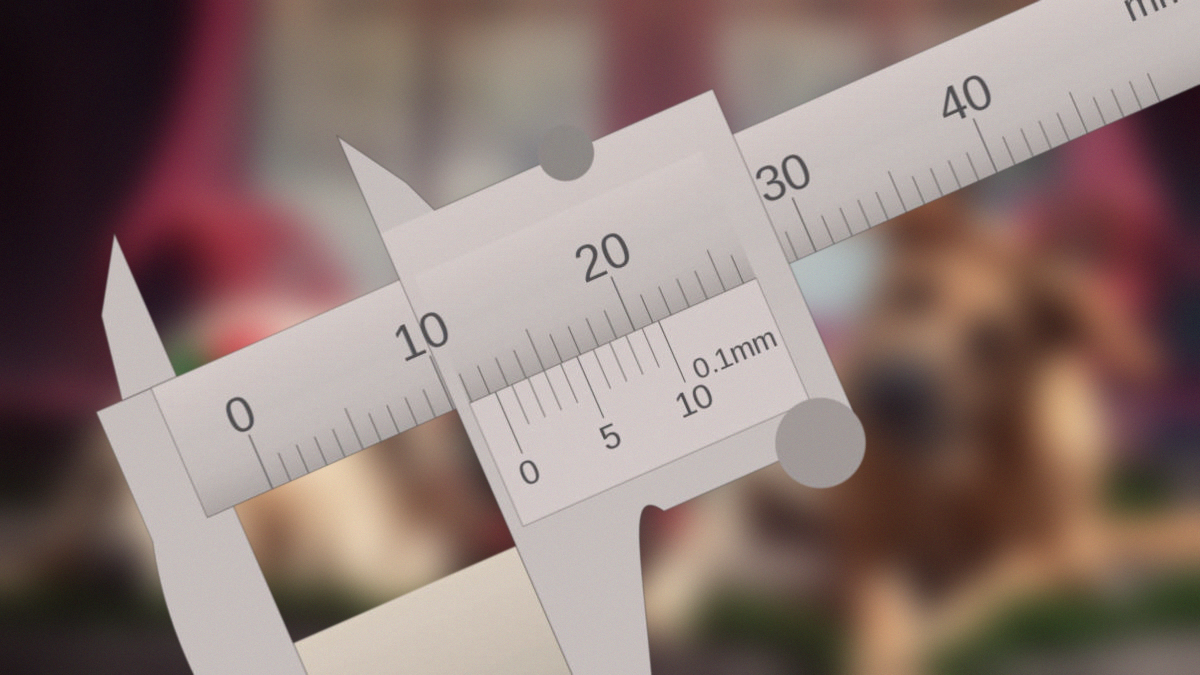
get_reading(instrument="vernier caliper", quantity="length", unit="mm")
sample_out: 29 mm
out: 12.3 mm
